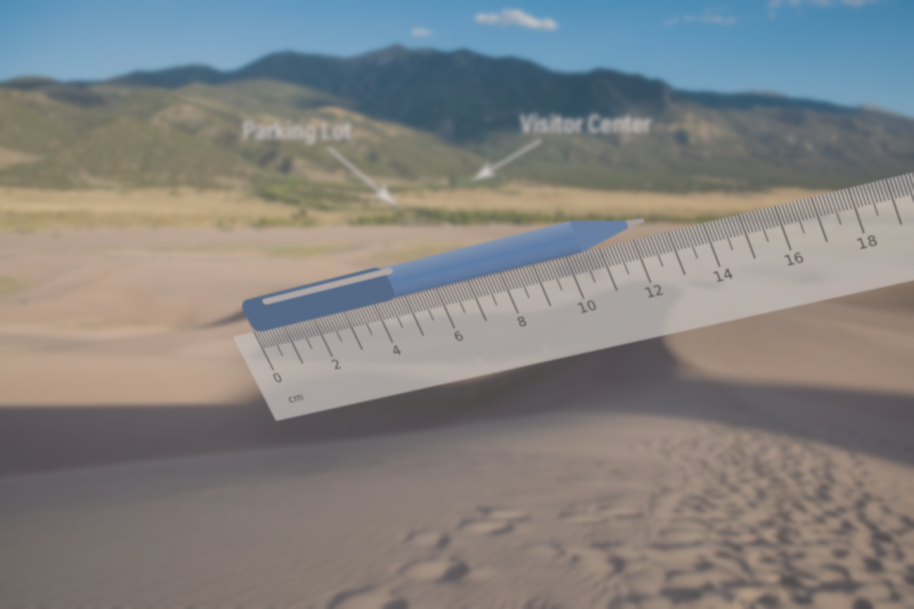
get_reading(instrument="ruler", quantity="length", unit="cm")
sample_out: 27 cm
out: 12.5 cm
